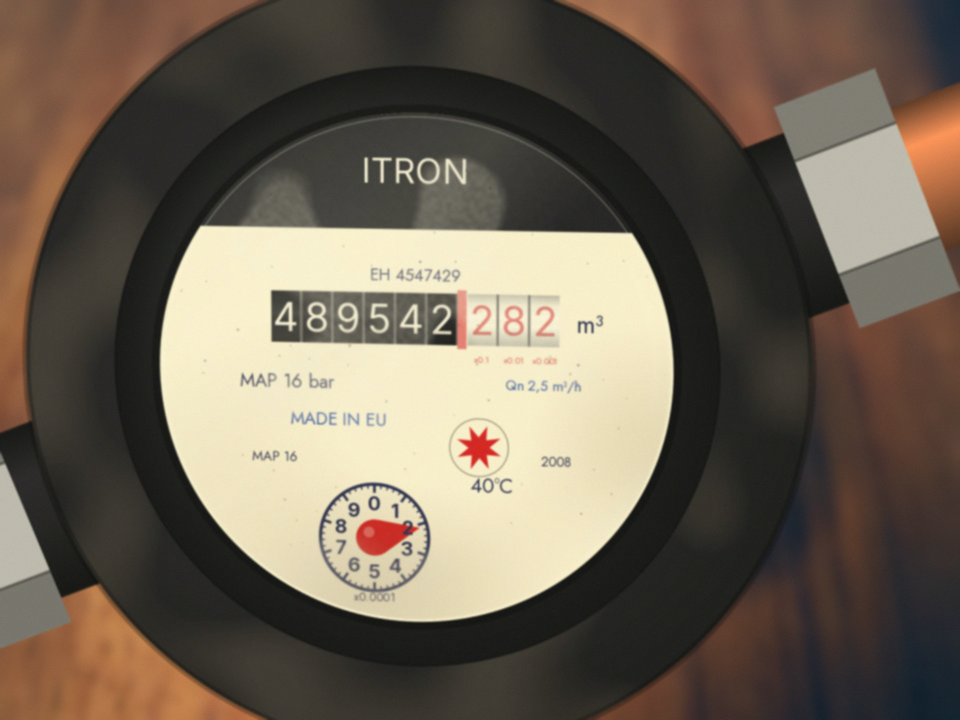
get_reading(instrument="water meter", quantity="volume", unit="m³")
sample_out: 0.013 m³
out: 489542.2822 m³
